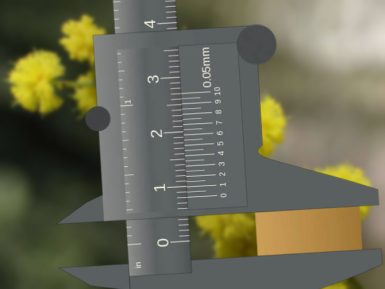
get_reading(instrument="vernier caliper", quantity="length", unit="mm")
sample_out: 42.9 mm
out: 8.0 mm
